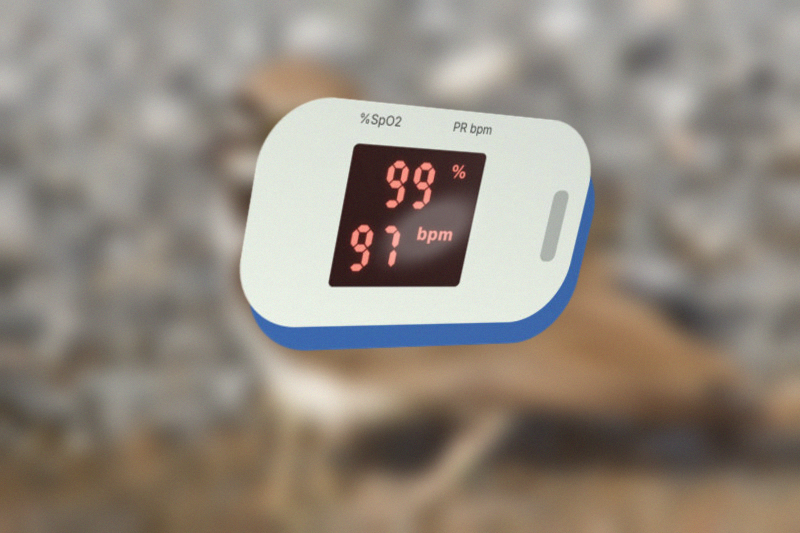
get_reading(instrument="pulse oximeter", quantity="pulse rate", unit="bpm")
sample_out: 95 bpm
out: 97 bpm
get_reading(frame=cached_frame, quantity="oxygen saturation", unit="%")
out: 99 %
